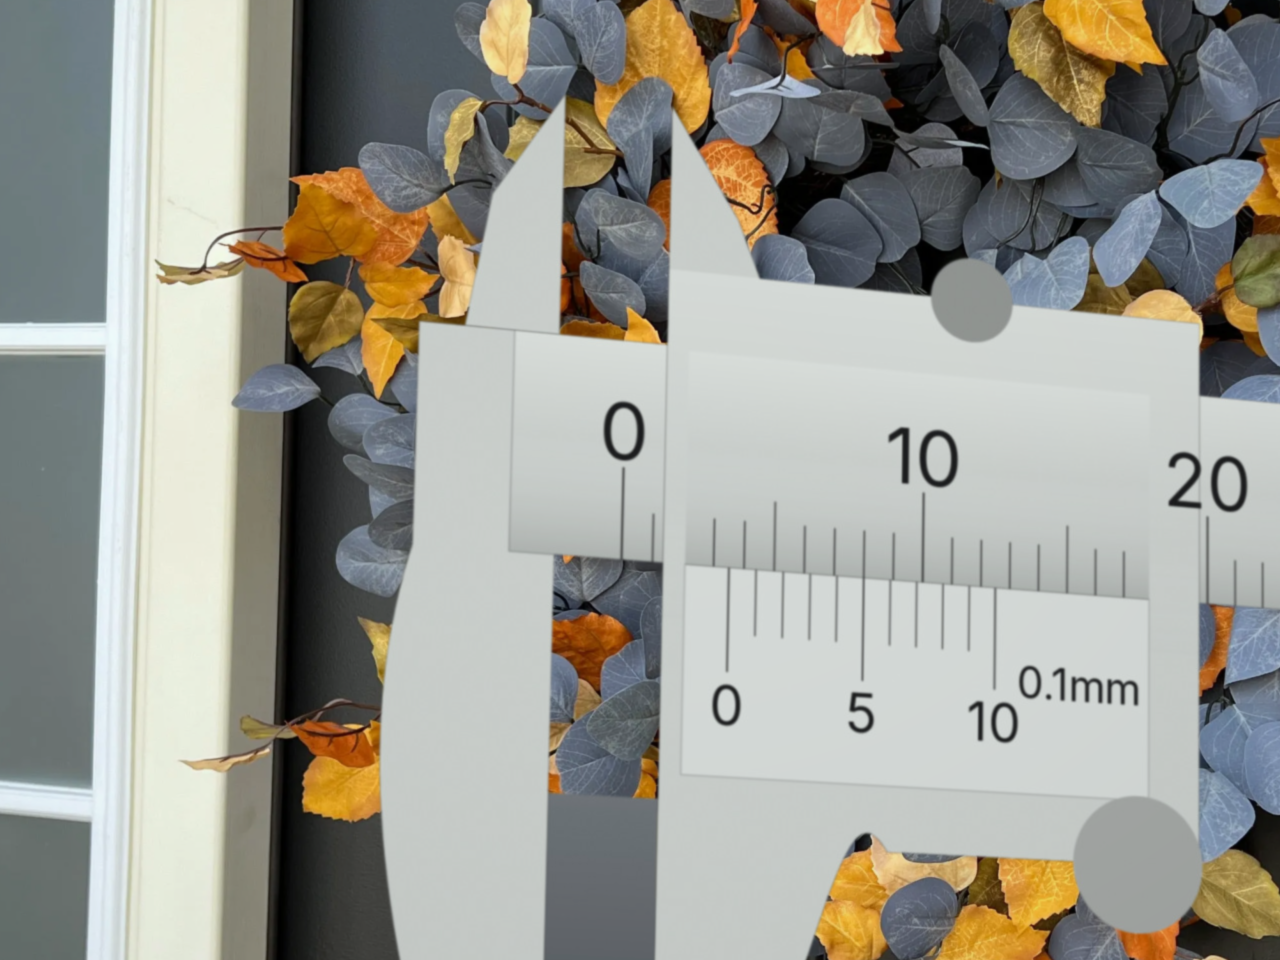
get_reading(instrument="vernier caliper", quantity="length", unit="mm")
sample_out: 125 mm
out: 3.5 mm
